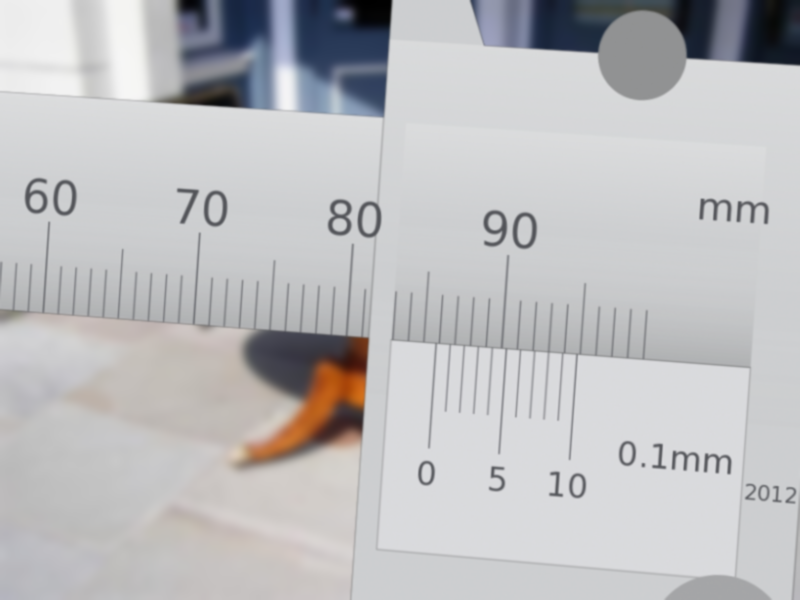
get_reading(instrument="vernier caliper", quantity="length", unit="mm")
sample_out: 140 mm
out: 85.8 mm
